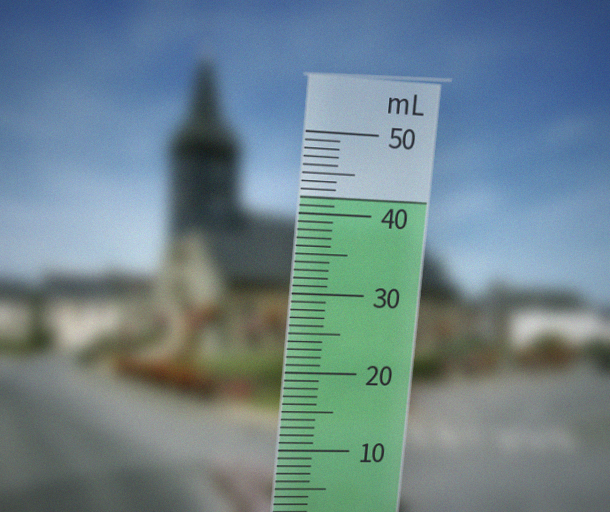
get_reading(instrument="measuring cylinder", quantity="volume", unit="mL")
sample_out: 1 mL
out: 42 mL
